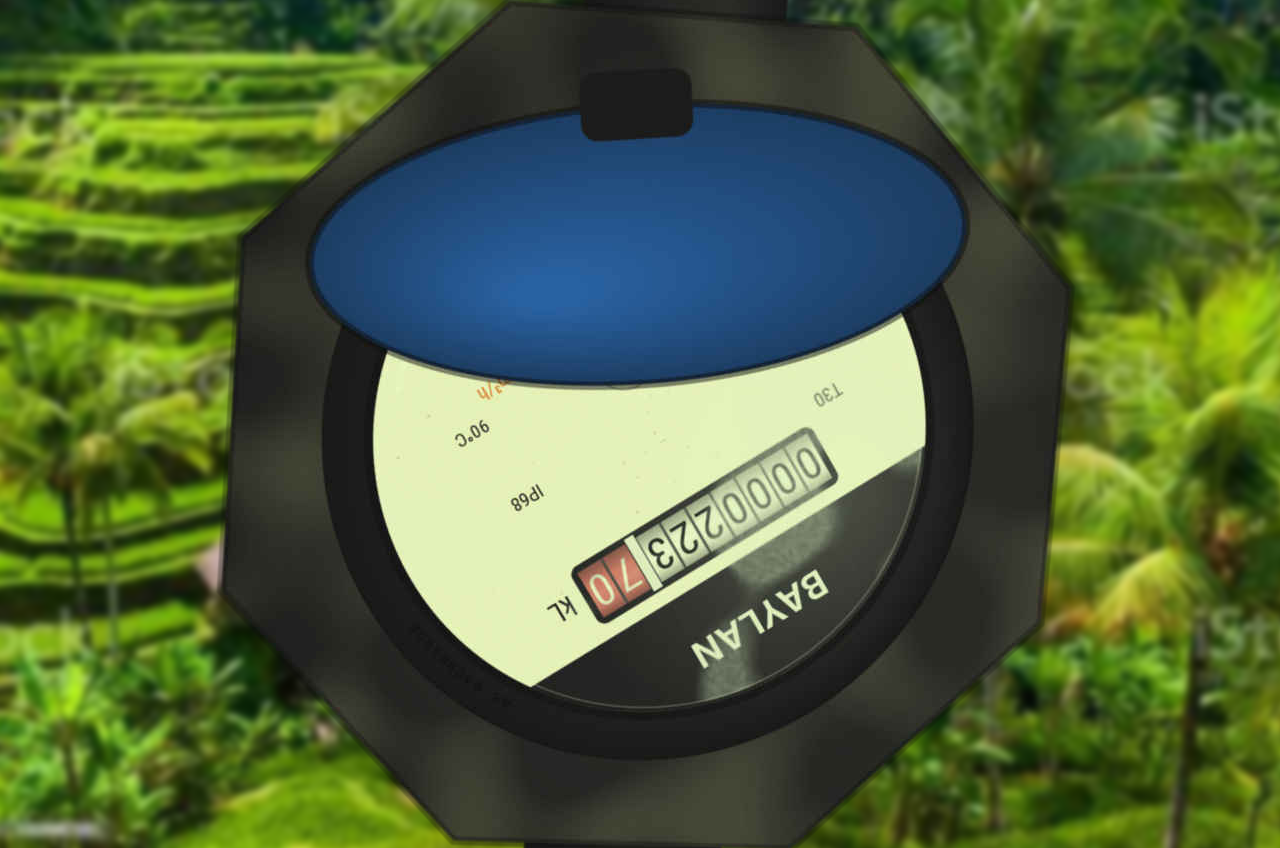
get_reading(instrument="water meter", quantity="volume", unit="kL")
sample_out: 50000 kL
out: 223.70 kL
